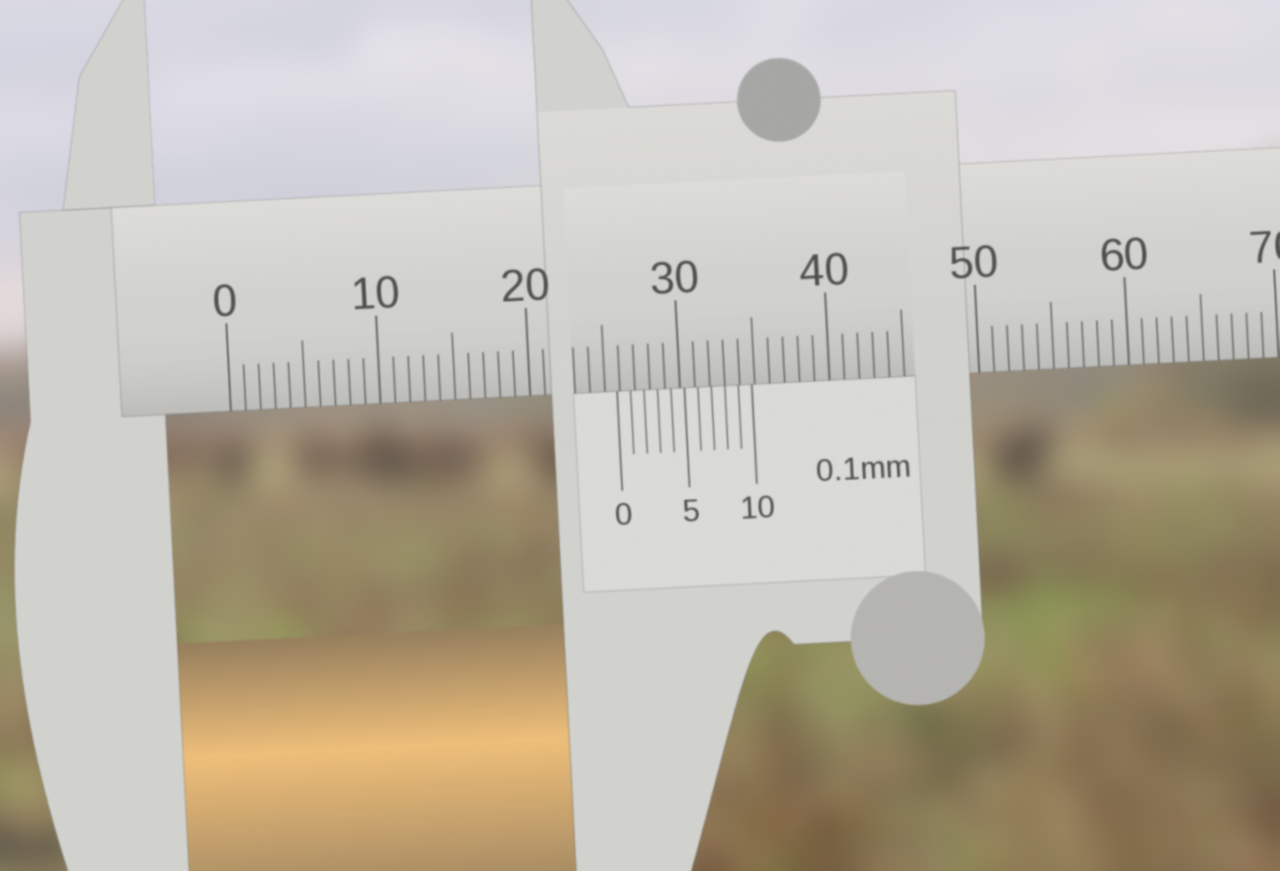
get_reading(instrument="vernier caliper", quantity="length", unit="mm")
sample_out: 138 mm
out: 25.8 mm
